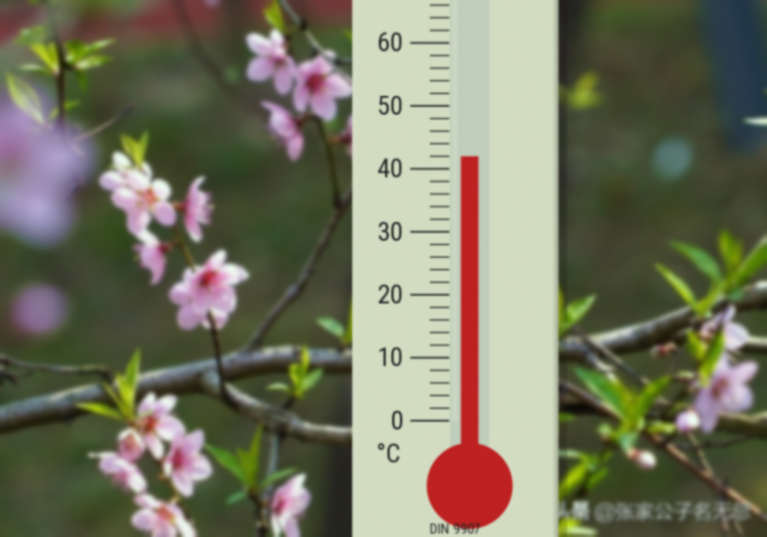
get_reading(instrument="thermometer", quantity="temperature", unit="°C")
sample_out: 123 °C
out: 42 °C
